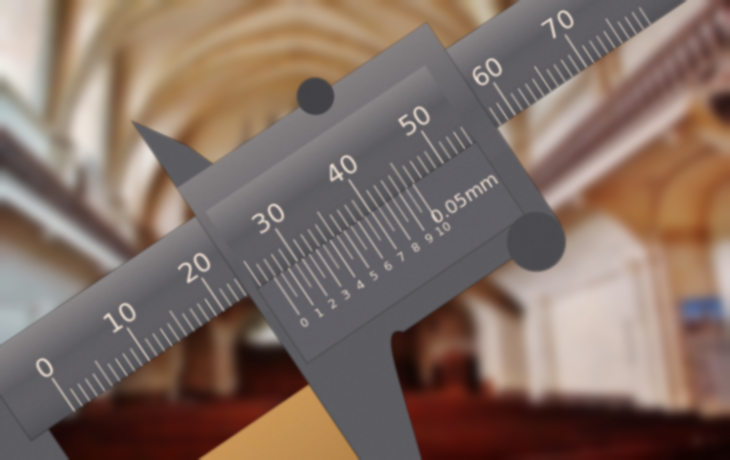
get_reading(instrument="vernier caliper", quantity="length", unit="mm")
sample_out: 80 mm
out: 26.8 mm
